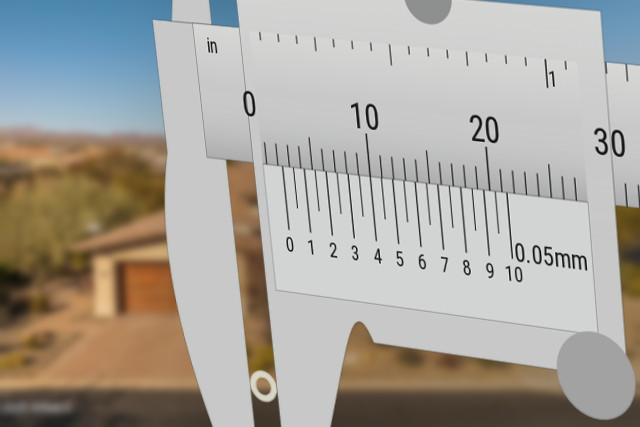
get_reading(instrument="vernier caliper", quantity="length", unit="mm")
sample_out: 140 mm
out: 2.4 mm
